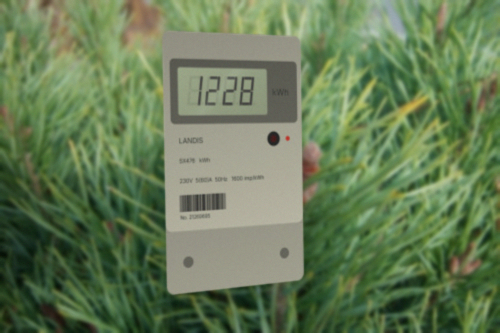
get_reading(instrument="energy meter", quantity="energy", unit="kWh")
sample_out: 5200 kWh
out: 1228 kWh
